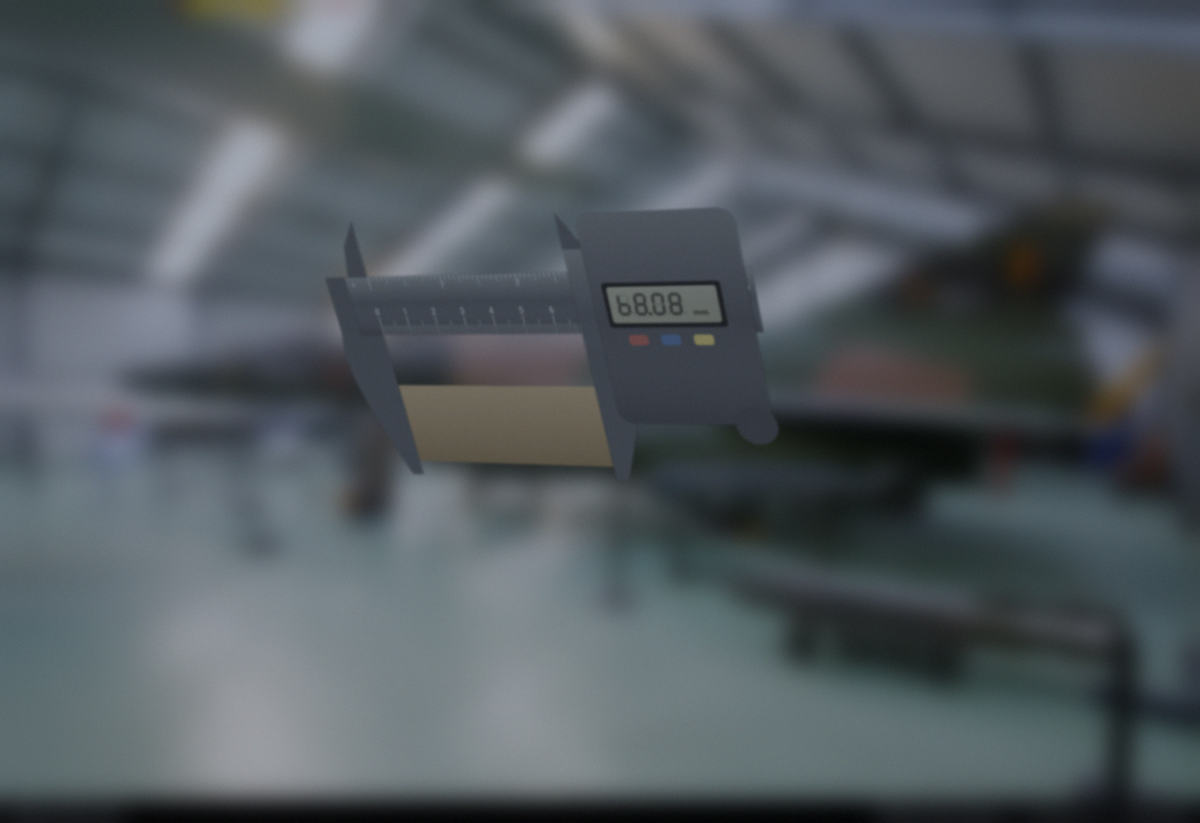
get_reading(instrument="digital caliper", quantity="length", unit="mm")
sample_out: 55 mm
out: 68.08 mm
